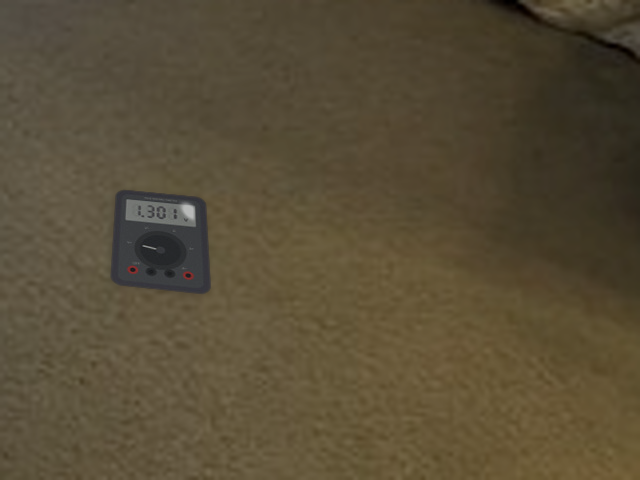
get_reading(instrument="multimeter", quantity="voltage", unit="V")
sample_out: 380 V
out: 1.301 V
